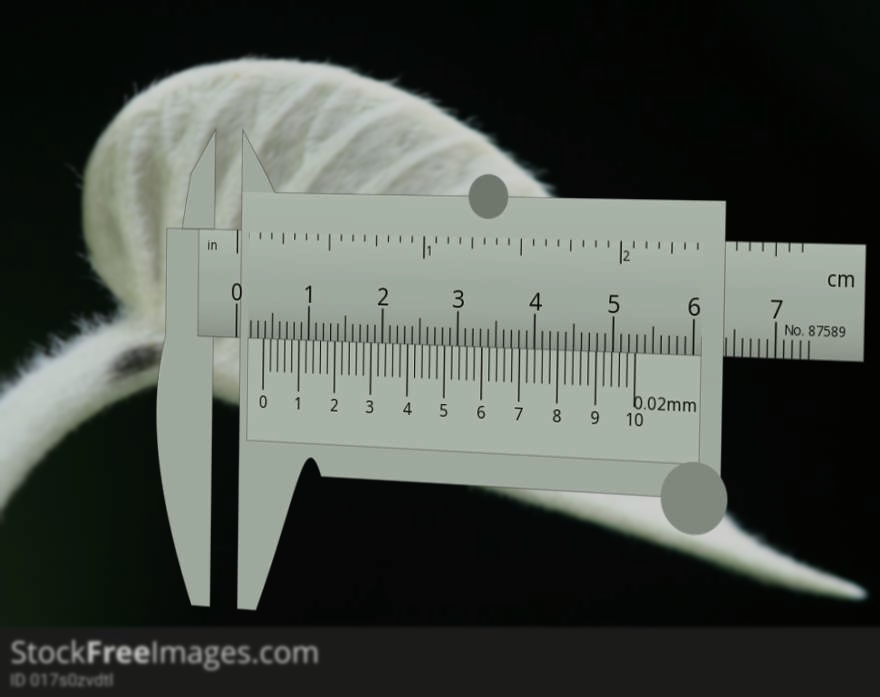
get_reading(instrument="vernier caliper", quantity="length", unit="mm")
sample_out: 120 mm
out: 3.8 mm
